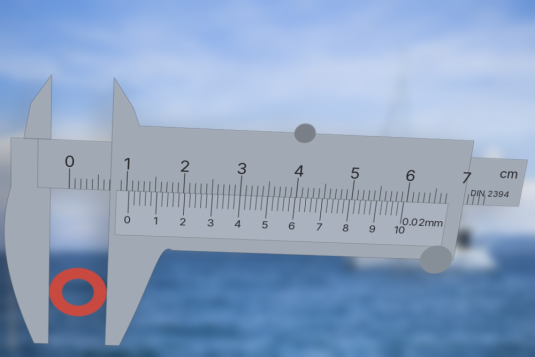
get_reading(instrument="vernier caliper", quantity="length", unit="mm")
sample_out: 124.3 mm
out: 10.4 mm
